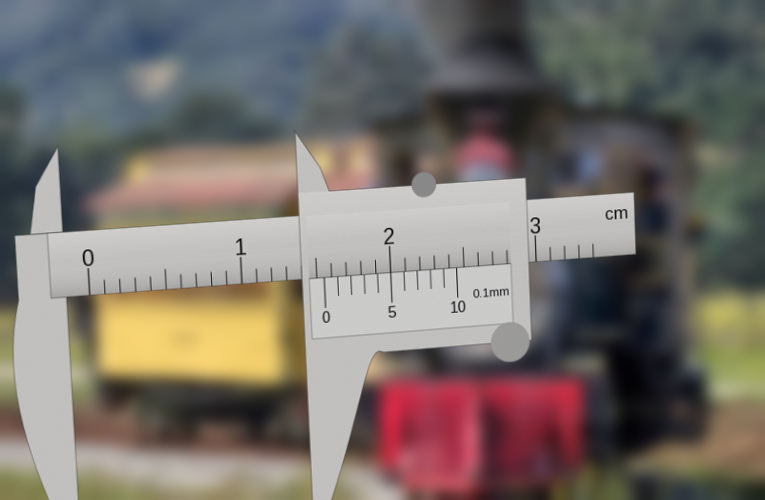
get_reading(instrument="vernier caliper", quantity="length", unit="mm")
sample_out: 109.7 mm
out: 15.5 mm
